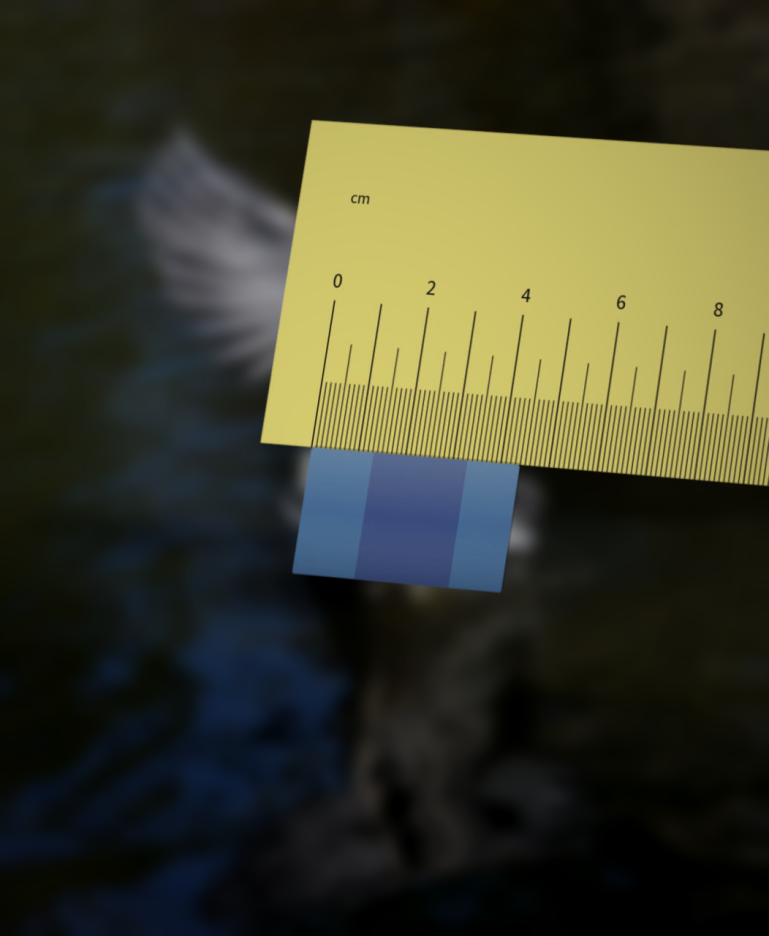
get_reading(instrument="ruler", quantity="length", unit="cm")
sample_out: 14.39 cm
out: 4.4 cm
